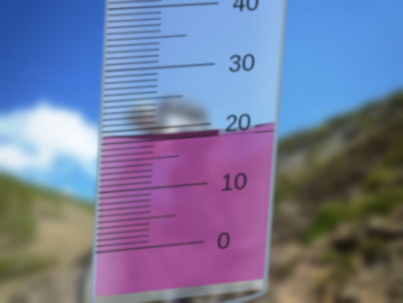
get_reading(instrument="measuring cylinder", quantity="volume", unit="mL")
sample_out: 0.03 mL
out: 18 mL
